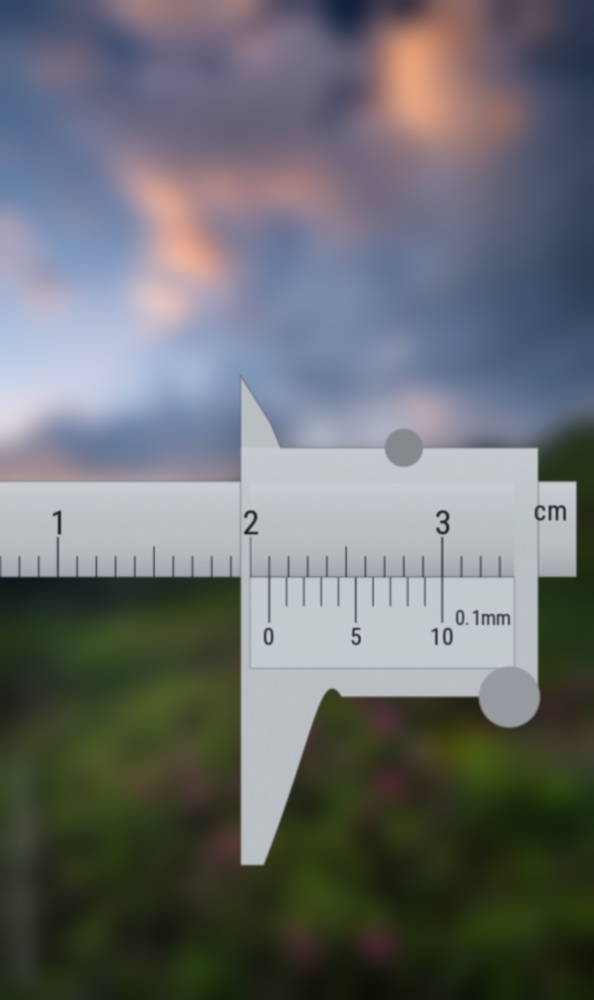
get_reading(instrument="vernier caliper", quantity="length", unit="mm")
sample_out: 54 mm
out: 21.0 mm
